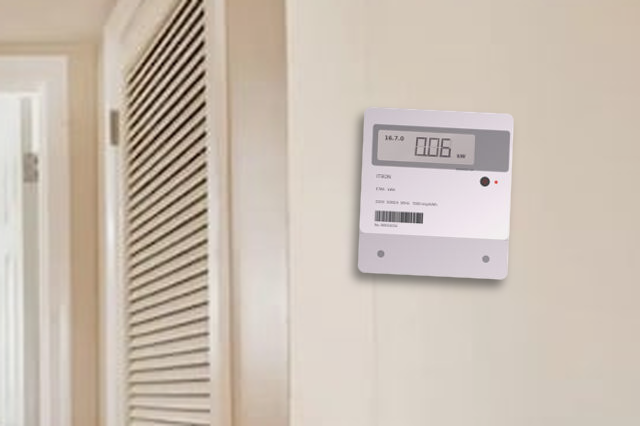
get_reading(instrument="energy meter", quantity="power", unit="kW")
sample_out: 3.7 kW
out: 0.06 kW
